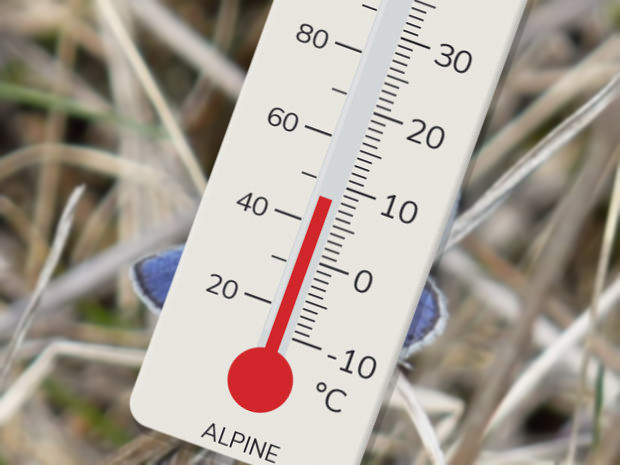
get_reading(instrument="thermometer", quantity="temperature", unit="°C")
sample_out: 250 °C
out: 8 °C
